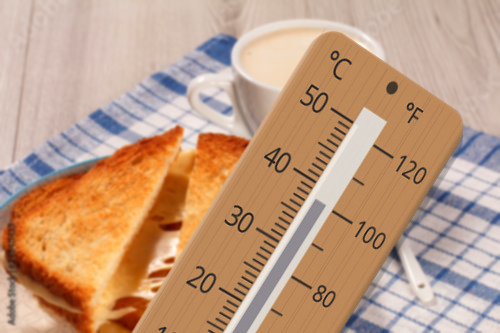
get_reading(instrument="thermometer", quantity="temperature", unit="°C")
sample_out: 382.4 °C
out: 38 °C
